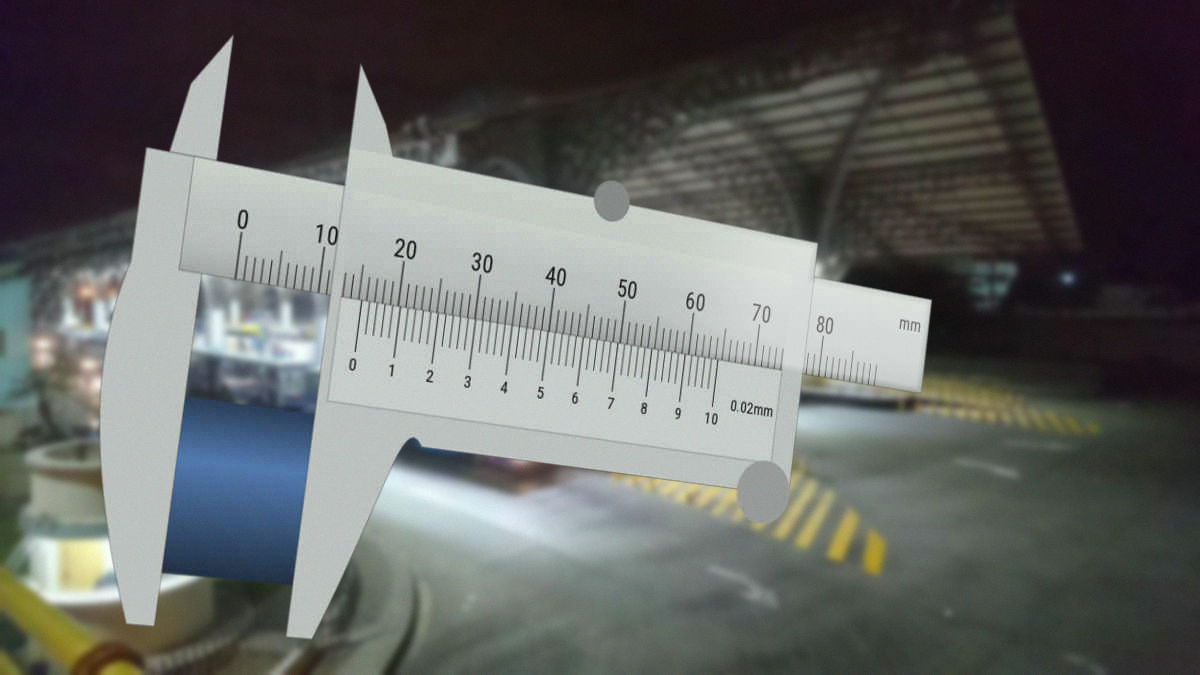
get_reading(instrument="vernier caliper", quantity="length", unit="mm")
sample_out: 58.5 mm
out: 15.4 mm
